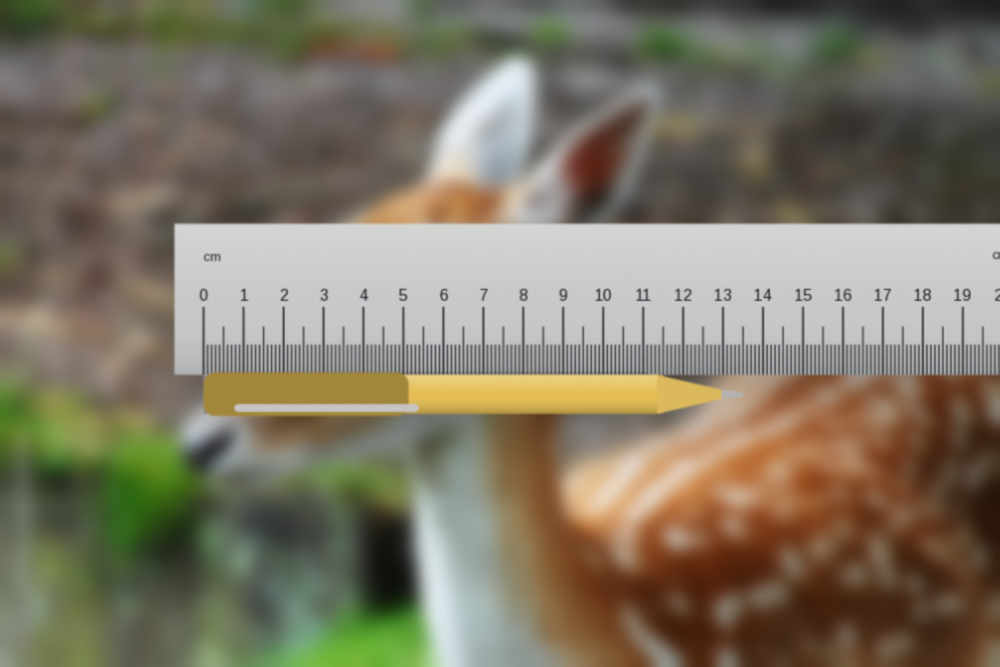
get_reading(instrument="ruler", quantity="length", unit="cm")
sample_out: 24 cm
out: 13.5 cm
